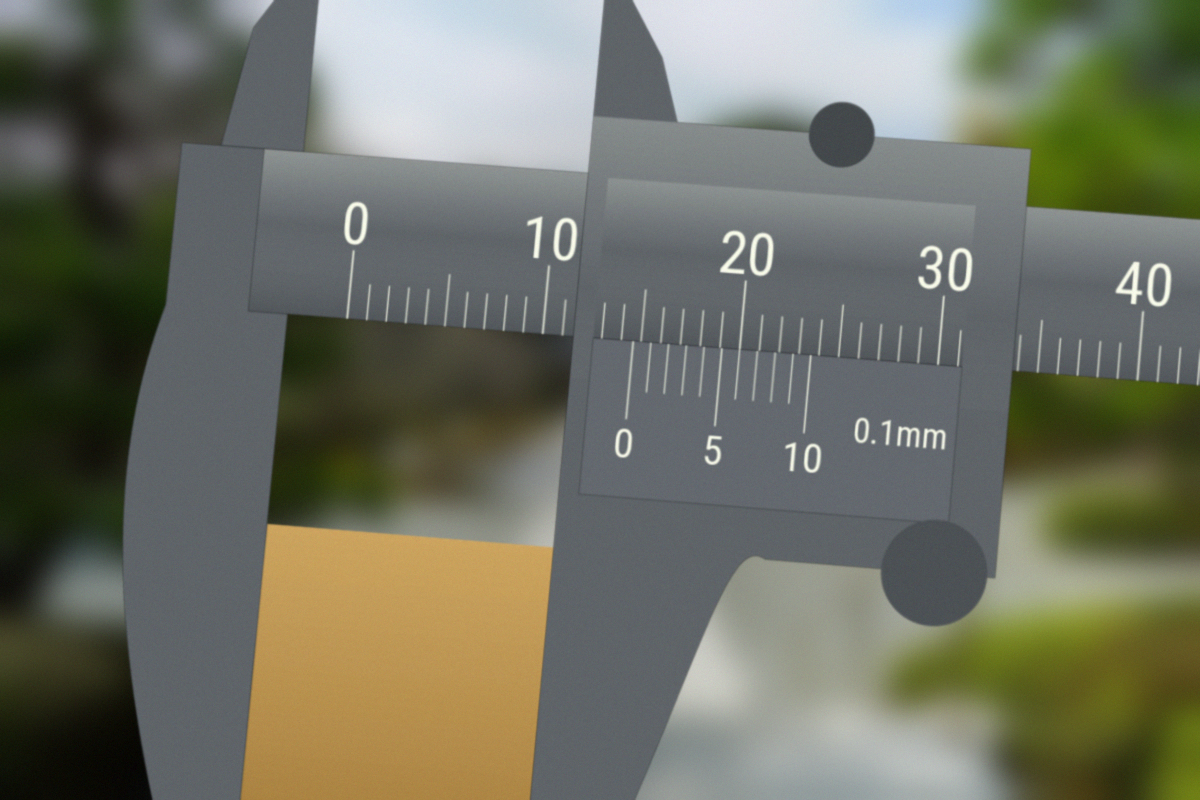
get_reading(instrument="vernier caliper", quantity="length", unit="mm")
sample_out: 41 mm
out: 14.6 mm
